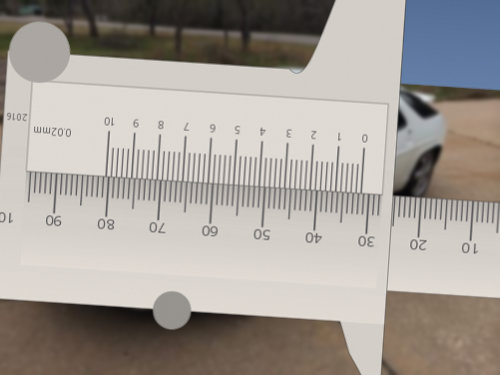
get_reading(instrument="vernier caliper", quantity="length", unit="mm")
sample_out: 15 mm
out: 31.5 mm
